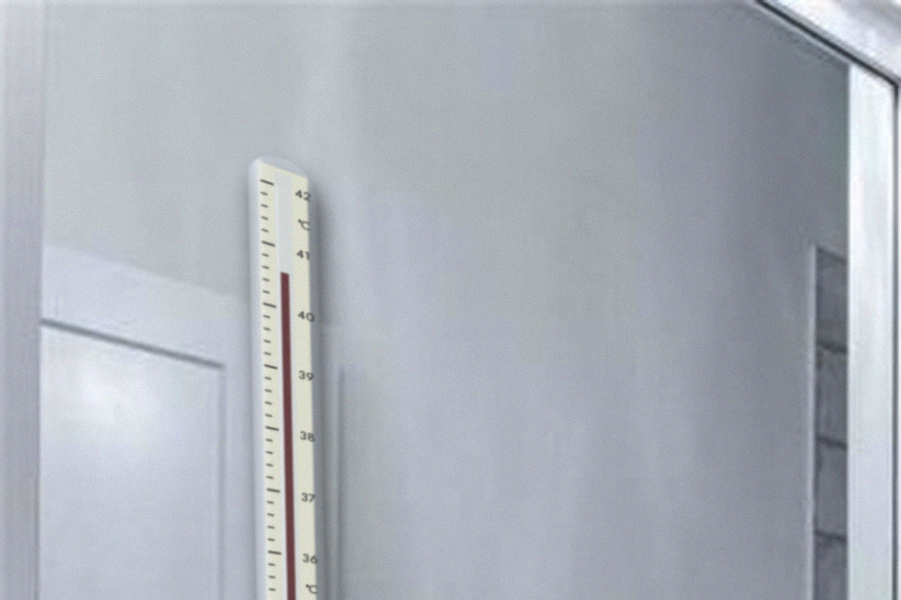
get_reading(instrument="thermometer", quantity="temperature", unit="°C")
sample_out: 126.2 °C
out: 40.6 °C
